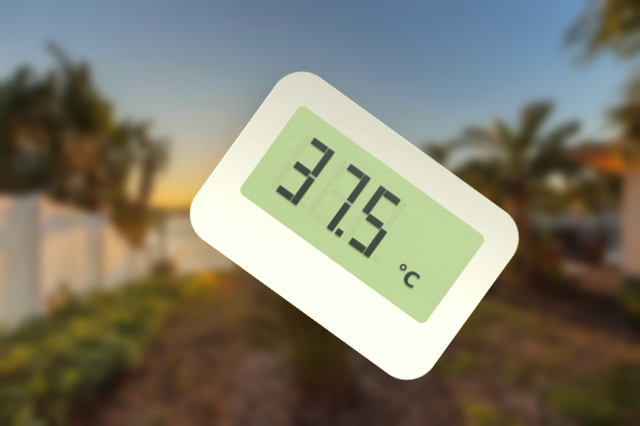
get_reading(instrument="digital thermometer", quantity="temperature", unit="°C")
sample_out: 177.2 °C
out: 37.5 °C
